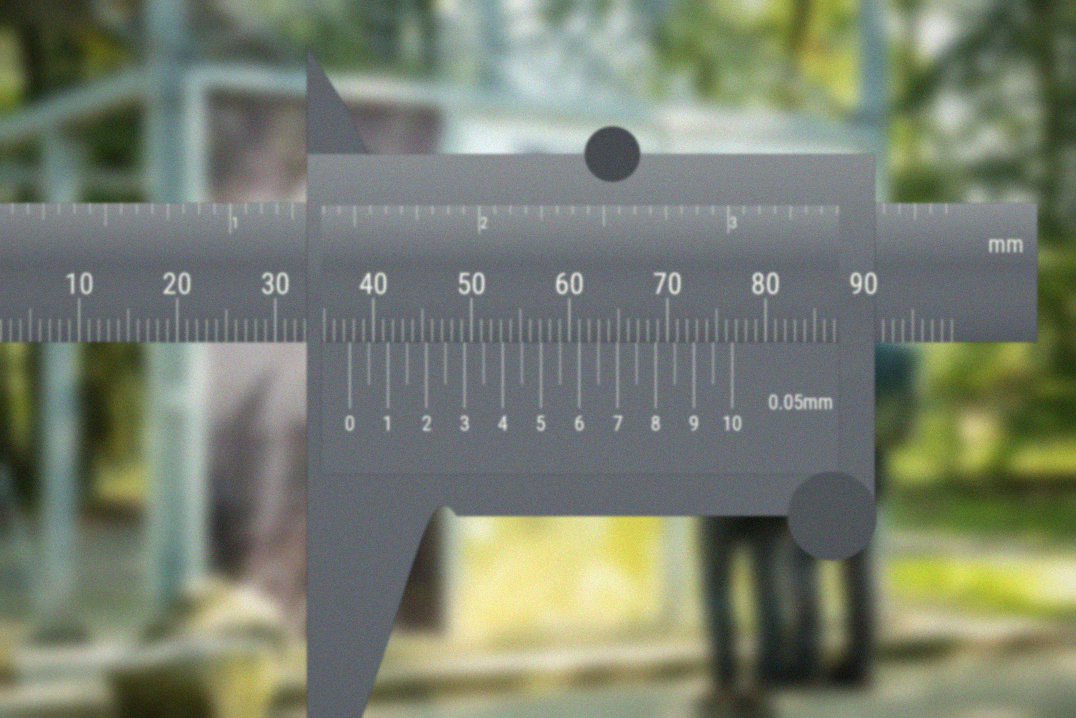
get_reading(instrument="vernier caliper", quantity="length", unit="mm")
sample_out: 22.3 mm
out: 37.6 mm
